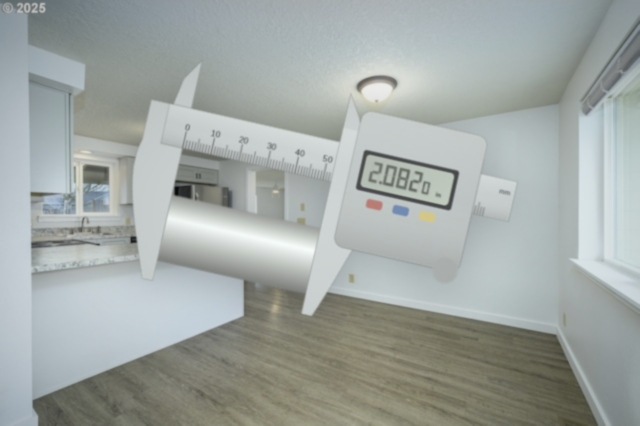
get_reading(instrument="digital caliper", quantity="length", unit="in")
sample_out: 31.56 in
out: 2.0820 in
